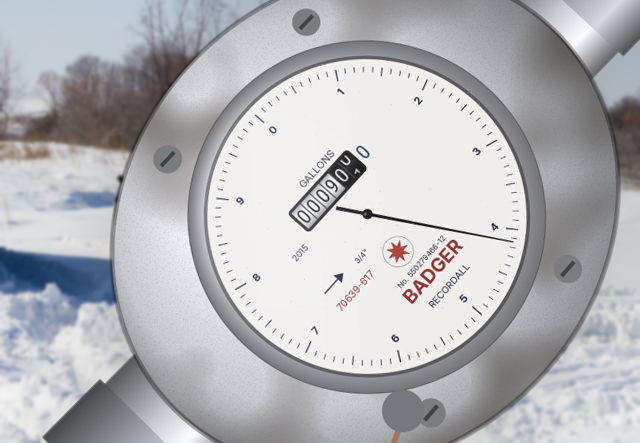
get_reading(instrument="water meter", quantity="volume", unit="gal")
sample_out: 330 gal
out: 9004.1 gal
